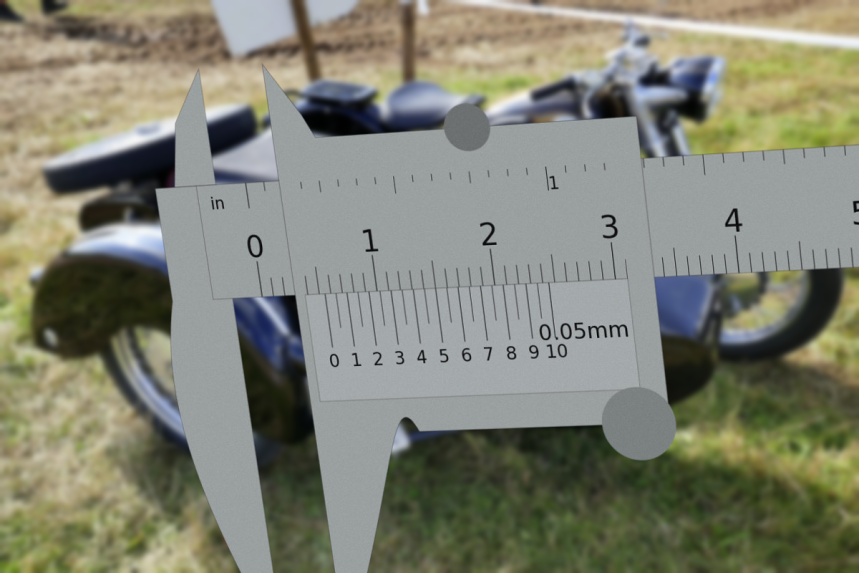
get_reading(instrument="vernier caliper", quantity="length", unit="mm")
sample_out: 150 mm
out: 5.5 mm
